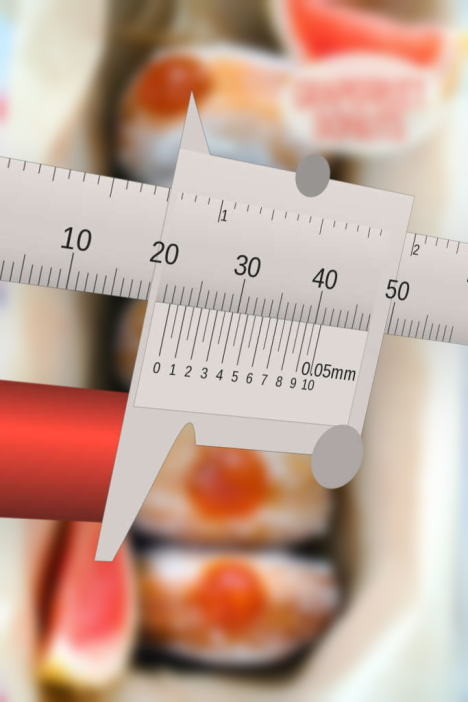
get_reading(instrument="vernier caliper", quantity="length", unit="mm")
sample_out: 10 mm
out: 21.8 mm
